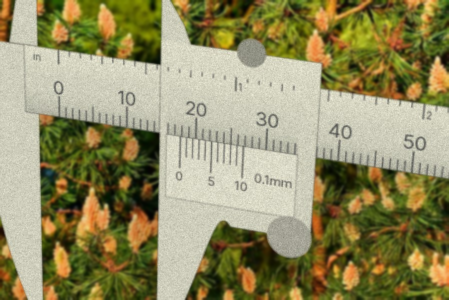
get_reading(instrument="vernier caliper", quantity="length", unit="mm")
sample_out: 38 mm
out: 17.8 mm
